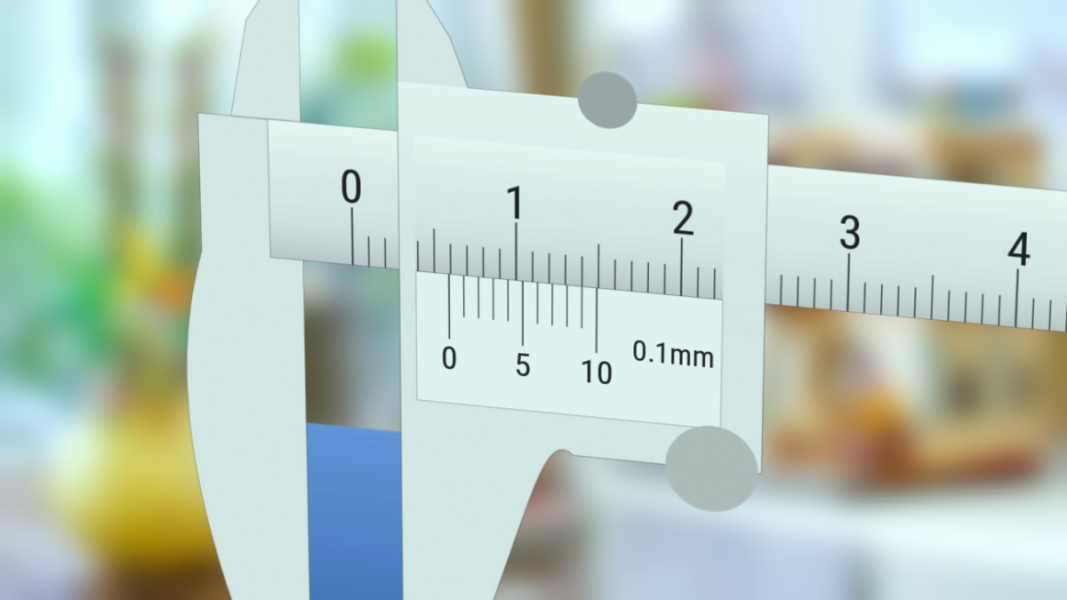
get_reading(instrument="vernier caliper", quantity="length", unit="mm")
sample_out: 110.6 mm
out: 5.9 mm
